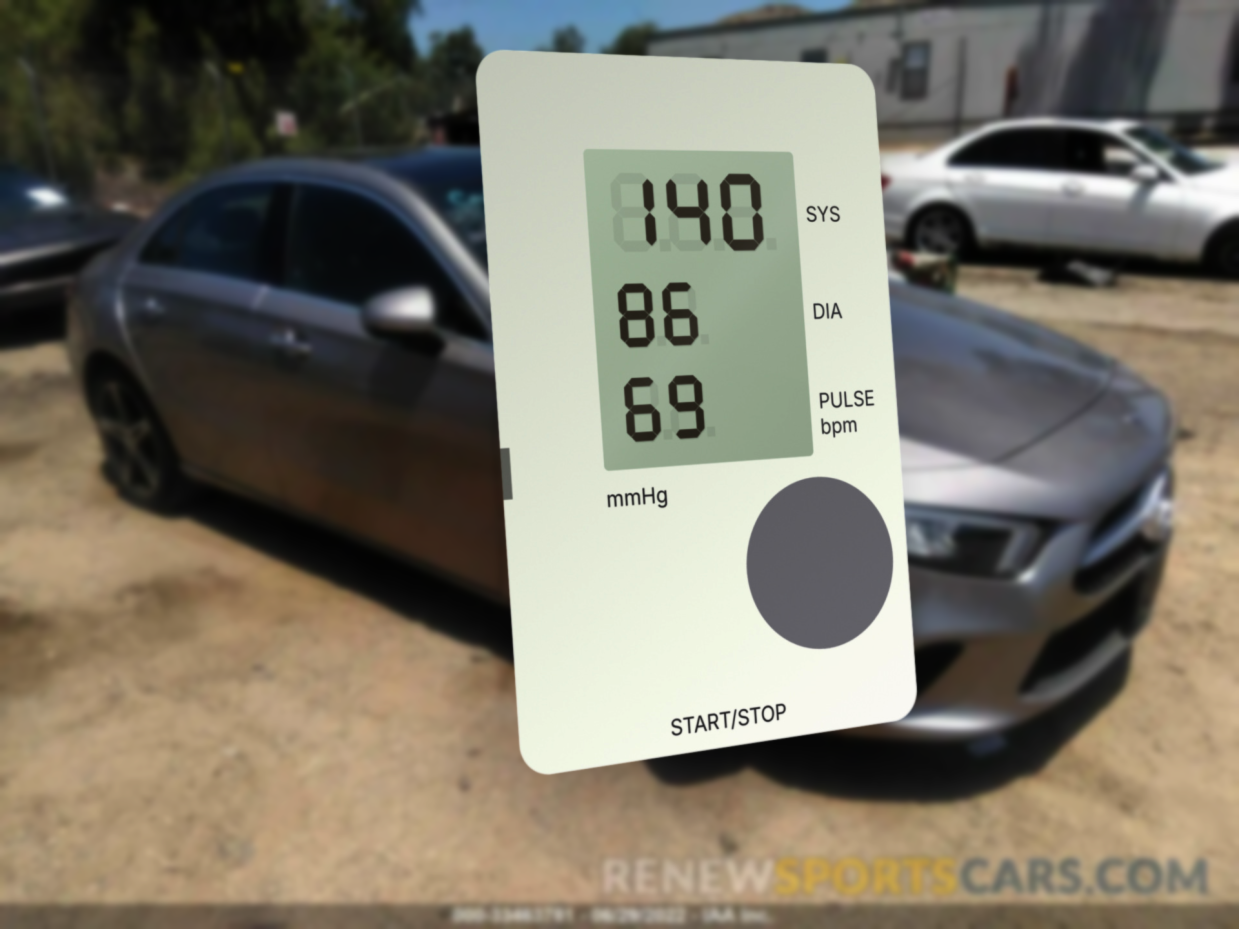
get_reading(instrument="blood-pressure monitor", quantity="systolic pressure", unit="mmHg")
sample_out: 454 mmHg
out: 140 mmHg
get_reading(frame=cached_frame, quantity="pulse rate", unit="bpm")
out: 69 bpm
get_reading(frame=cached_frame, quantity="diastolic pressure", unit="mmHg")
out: 86 mmHg
